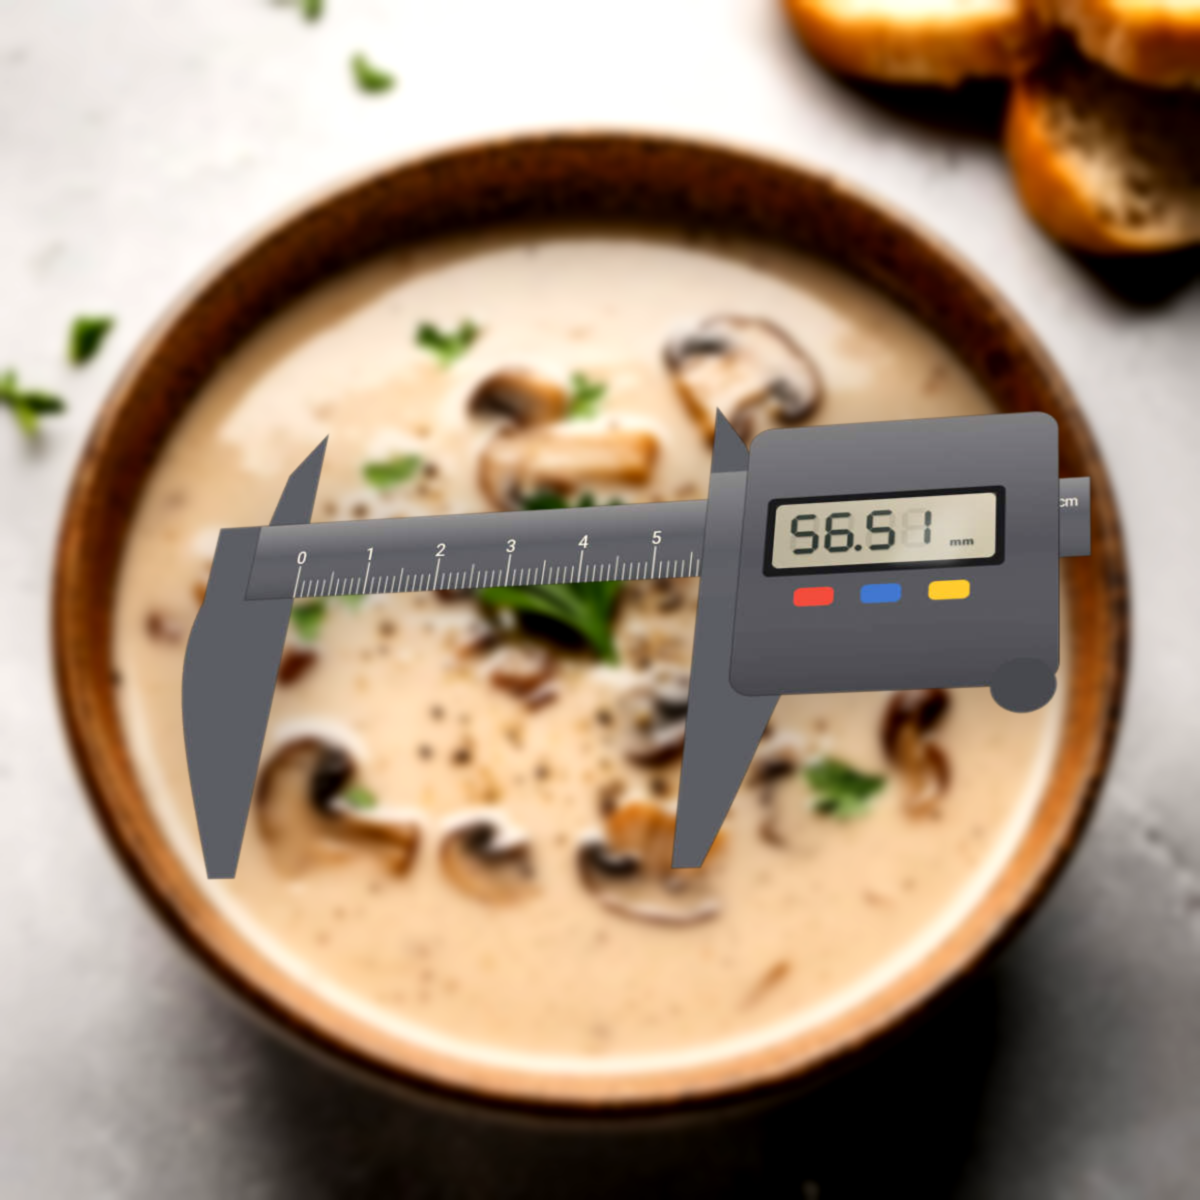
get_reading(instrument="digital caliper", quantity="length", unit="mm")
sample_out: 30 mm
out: 56.51 mm
